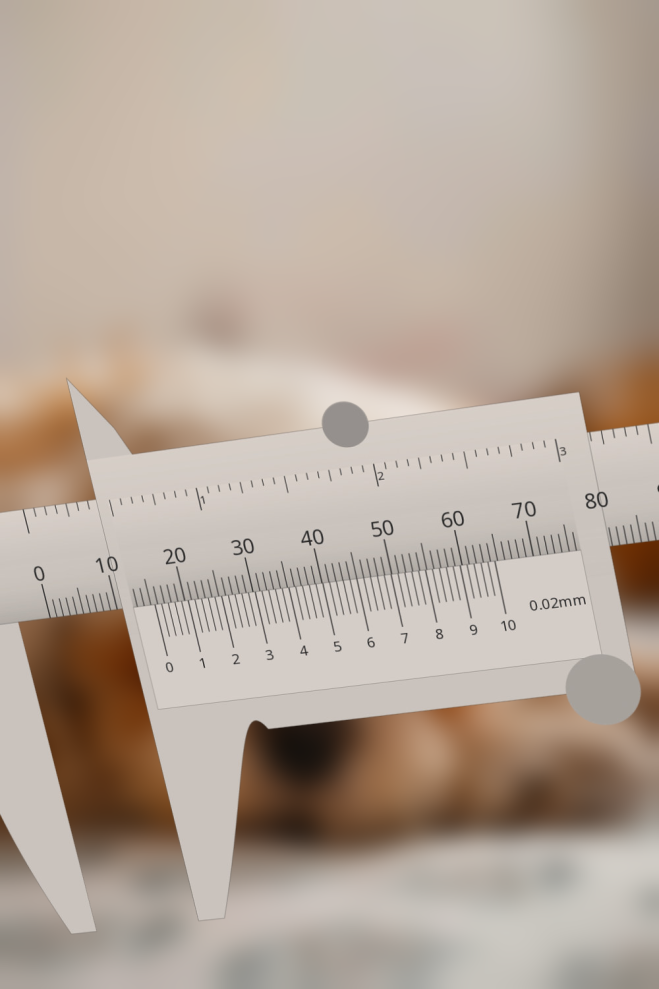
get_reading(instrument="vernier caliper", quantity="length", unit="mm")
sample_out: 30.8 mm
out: 15.6 mm
